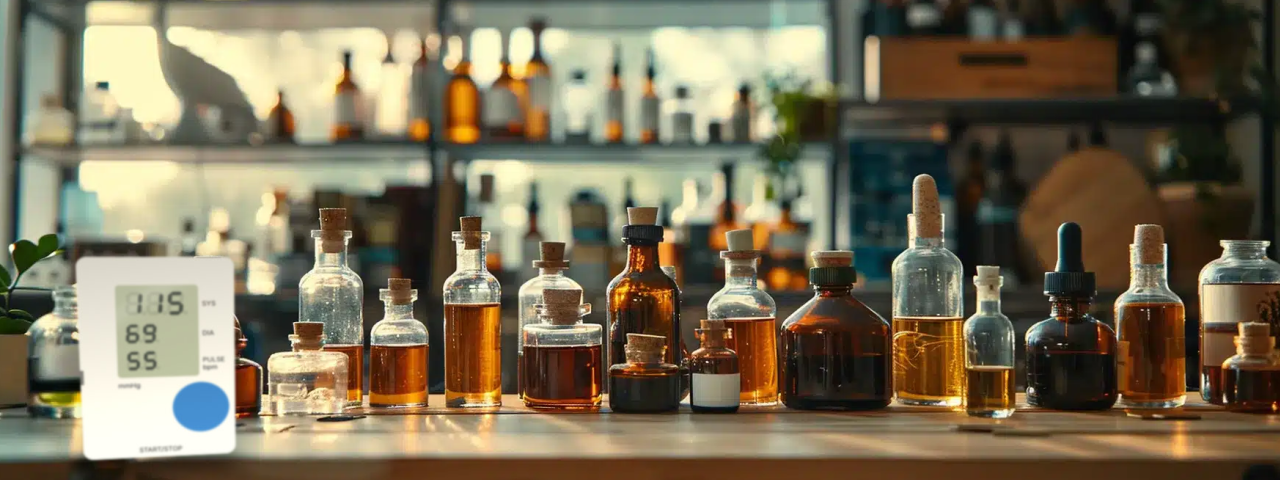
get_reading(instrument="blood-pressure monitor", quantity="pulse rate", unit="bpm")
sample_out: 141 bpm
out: 55 bpm
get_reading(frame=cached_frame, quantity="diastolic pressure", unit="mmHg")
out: 69 mmHg
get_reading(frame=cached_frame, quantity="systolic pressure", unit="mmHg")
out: 115 mmHg
